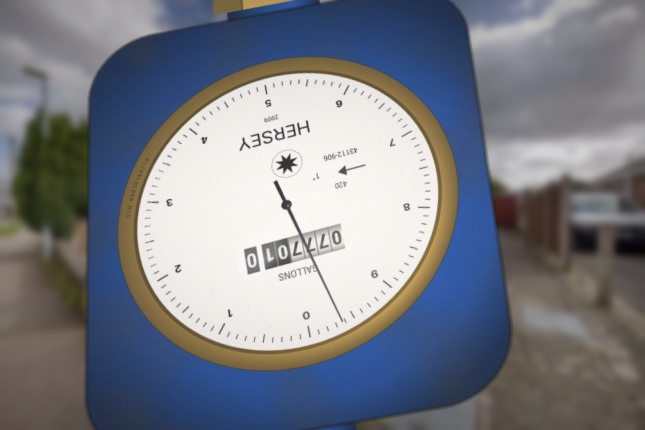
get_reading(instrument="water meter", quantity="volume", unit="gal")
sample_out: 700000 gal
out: 777009.6 gal
